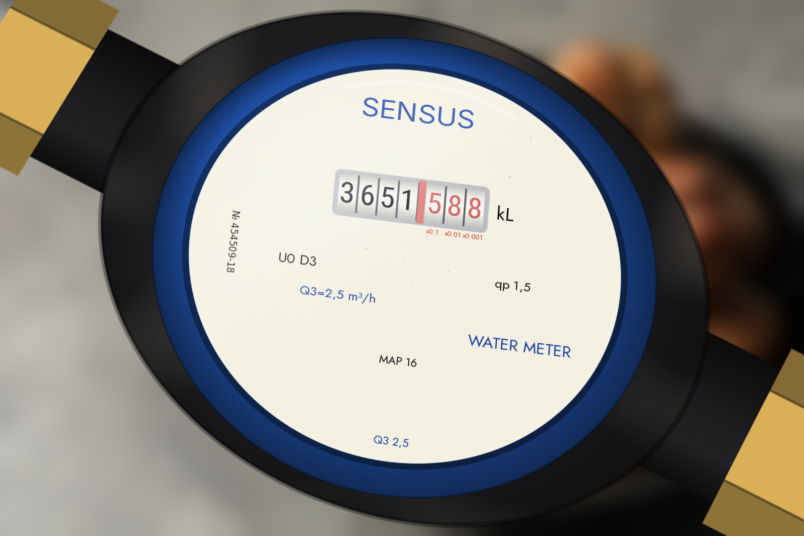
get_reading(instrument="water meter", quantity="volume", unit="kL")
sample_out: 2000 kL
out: 3651.588 kL
